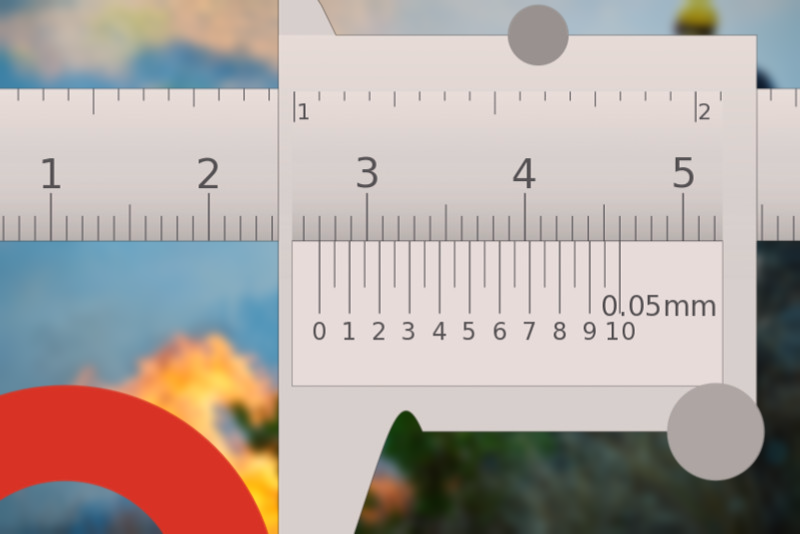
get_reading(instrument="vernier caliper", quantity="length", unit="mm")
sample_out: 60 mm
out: 27.0 mm
